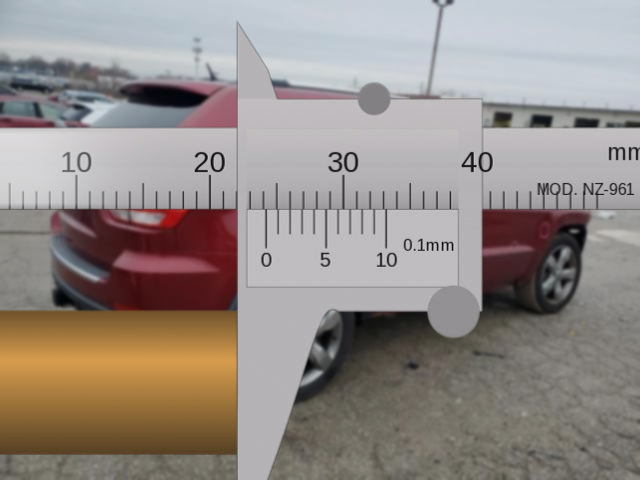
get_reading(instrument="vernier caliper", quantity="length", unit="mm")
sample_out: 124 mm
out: 24.2 mm
